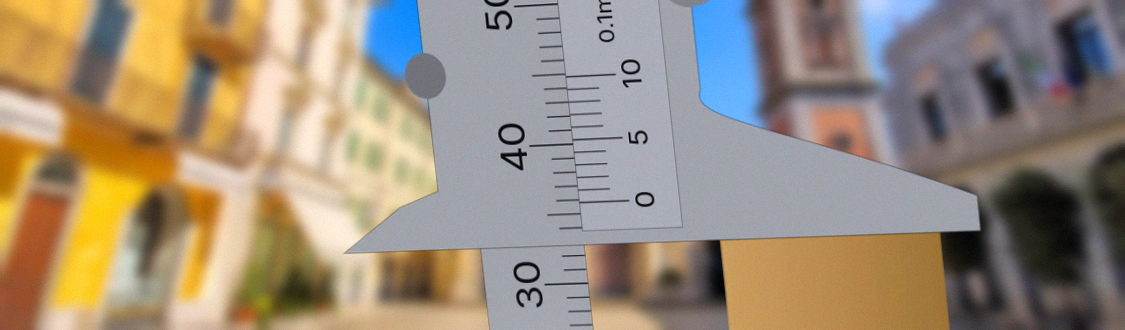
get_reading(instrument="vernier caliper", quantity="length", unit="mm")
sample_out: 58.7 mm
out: 35.8 mm
